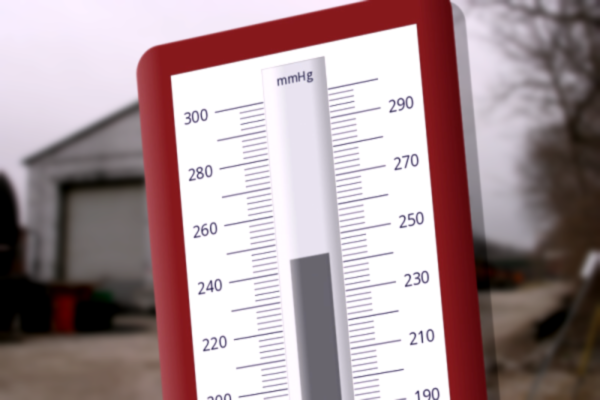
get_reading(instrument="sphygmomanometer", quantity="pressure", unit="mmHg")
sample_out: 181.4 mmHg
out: 244 mmHg
